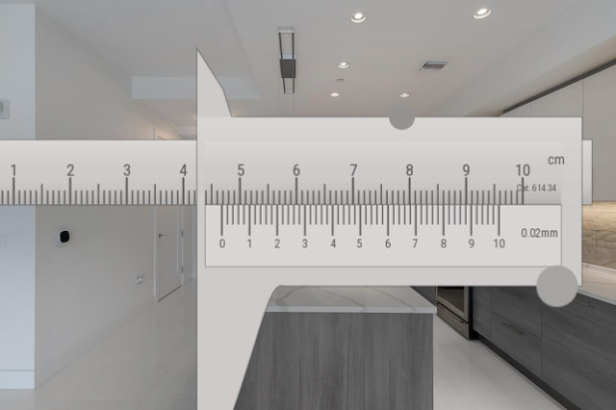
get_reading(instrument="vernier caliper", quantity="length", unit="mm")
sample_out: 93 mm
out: 46.8 mm
